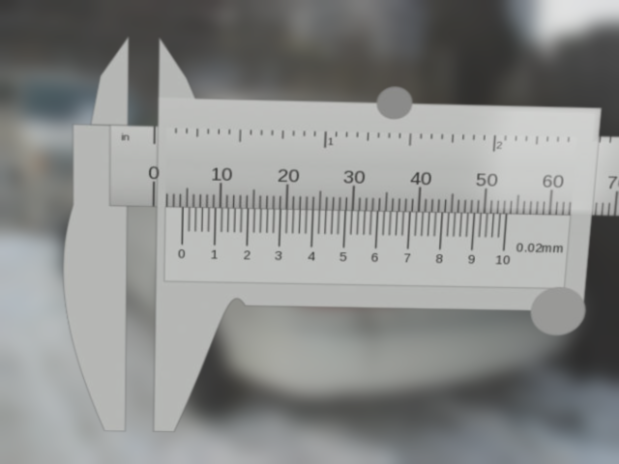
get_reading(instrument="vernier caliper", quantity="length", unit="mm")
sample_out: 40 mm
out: 4.4 mm
